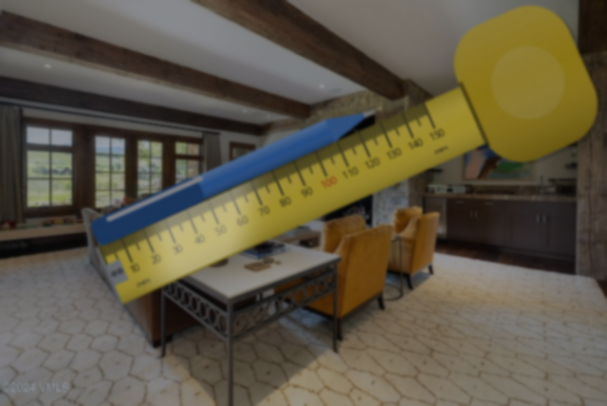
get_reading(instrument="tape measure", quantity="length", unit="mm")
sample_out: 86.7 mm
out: 130 mm
